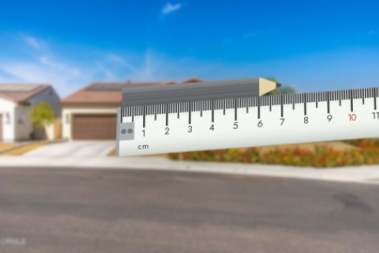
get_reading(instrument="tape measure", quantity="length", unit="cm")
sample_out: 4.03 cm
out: 7 cm
